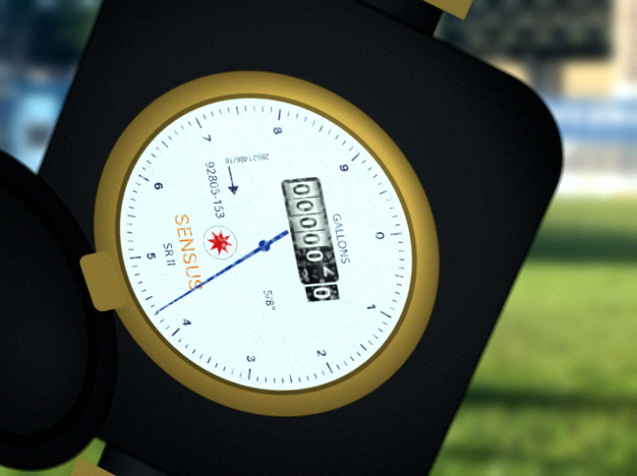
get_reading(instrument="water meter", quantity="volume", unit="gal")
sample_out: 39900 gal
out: 24.3 gal
